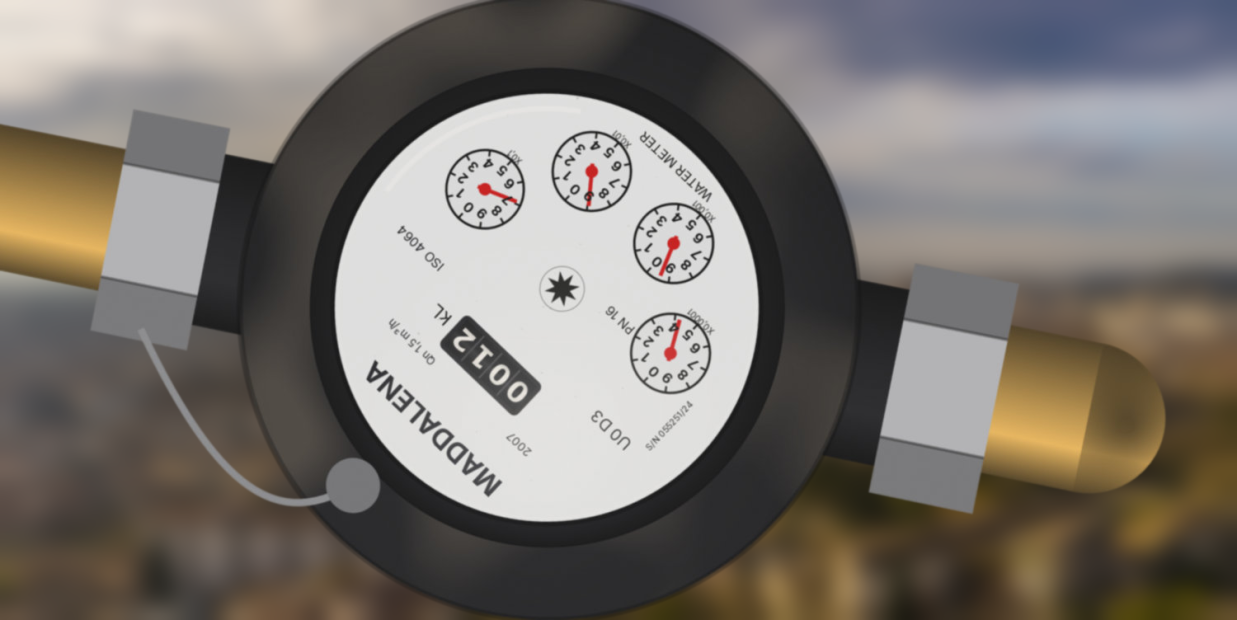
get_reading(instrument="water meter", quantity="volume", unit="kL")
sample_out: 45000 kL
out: 12.6894 kL
